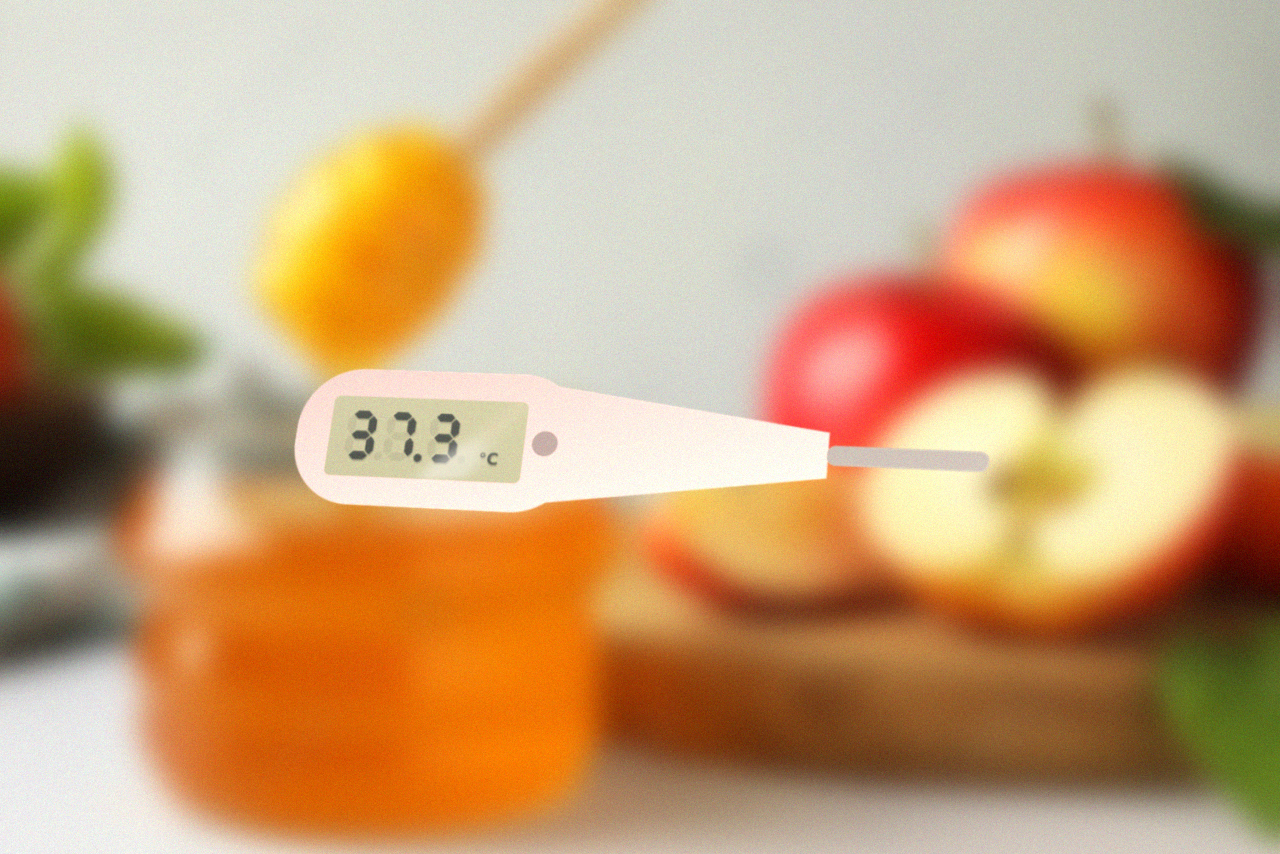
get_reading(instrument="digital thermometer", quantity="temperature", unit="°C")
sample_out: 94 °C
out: 37.3 °C
